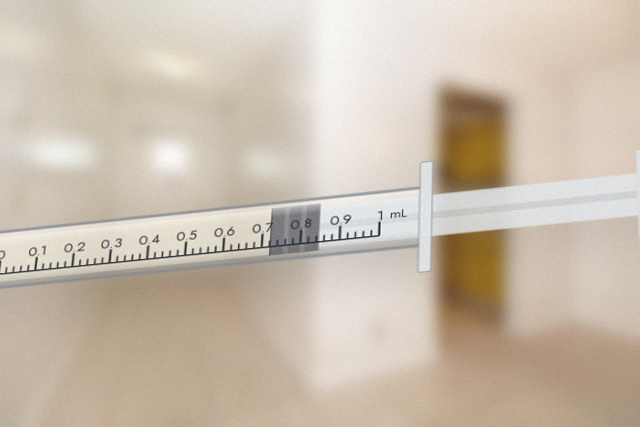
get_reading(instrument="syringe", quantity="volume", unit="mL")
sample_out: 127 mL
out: 0.72 mL
